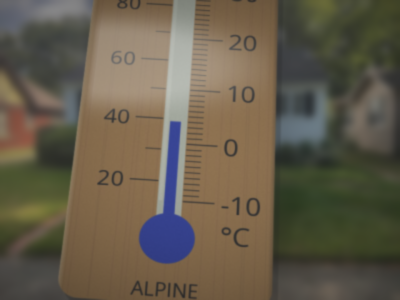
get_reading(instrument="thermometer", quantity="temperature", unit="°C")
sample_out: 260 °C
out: 4 °C
